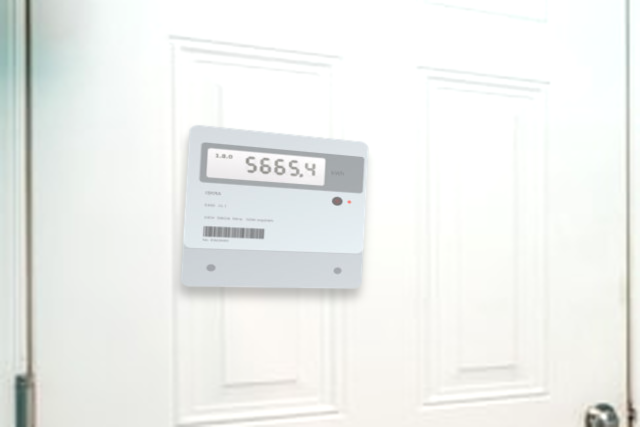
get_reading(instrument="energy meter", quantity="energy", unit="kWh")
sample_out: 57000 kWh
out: 5665.4 kWh
